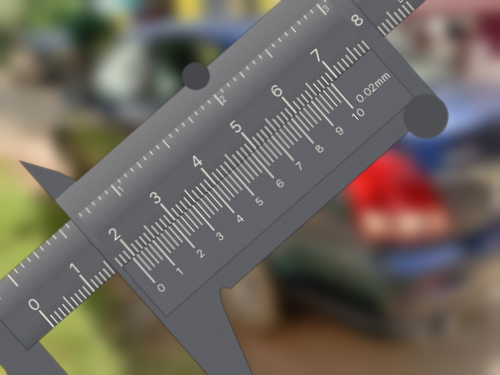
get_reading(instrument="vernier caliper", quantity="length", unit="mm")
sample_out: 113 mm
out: 19.5 mm
